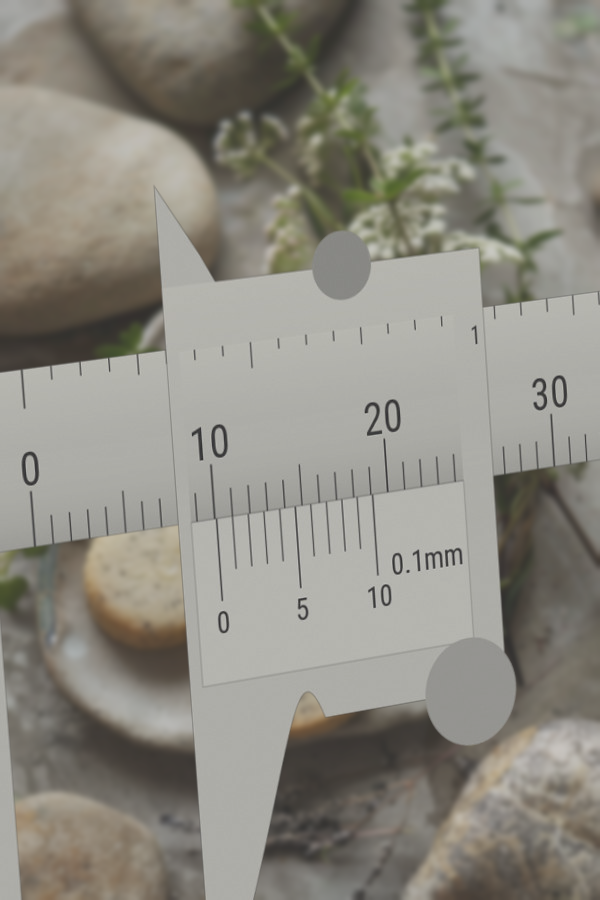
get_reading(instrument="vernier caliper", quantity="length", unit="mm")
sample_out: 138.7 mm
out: 10.1 mm
